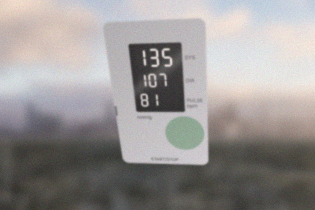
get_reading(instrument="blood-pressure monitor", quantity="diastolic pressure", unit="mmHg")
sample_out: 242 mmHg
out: 107 mmHg
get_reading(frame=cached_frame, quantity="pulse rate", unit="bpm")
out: 81 bpm
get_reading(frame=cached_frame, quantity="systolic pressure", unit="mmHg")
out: 135 mmHg
